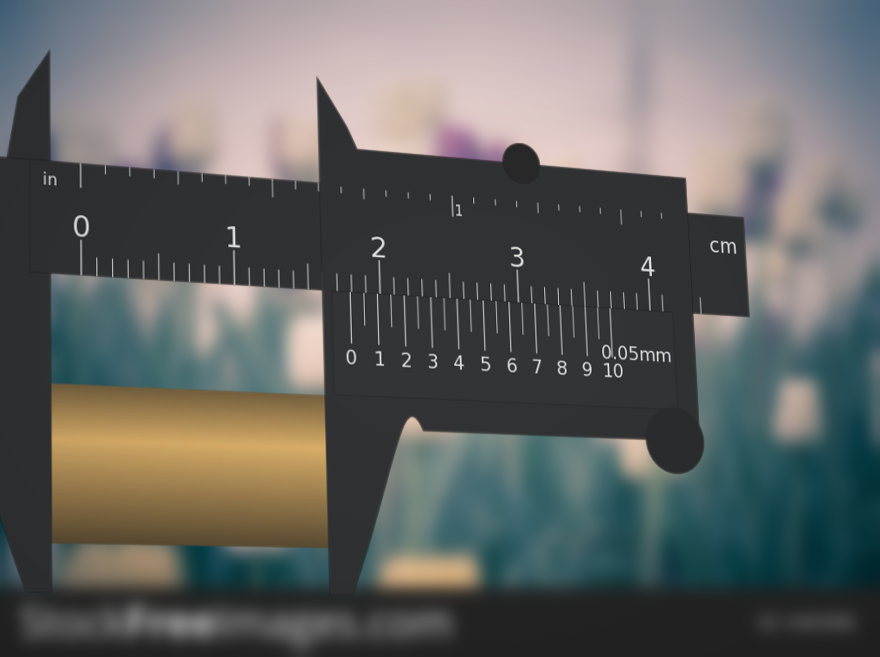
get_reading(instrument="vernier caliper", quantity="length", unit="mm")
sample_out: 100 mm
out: 17.9 mm
